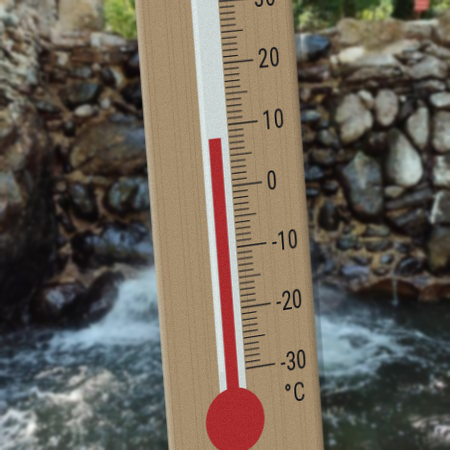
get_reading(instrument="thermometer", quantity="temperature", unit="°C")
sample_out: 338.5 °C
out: 8 °C
